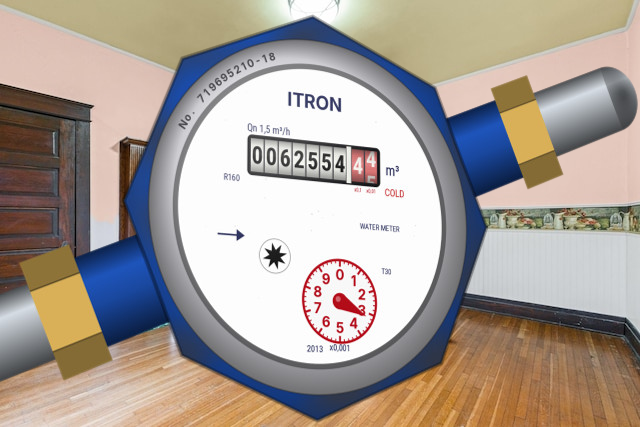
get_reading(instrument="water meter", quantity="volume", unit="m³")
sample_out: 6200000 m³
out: 62554.443 m³
